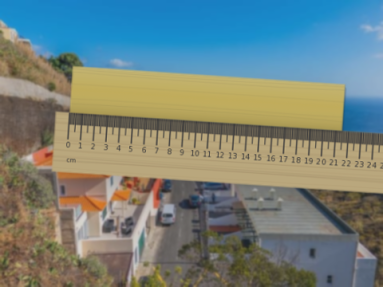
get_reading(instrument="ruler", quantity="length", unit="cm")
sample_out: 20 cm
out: 21.5 cm
